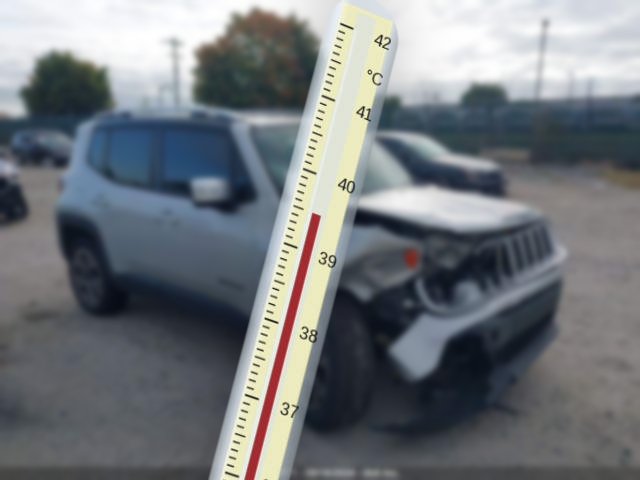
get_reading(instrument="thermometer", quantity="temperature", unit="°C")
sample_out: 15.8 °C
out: 39.5 °C
